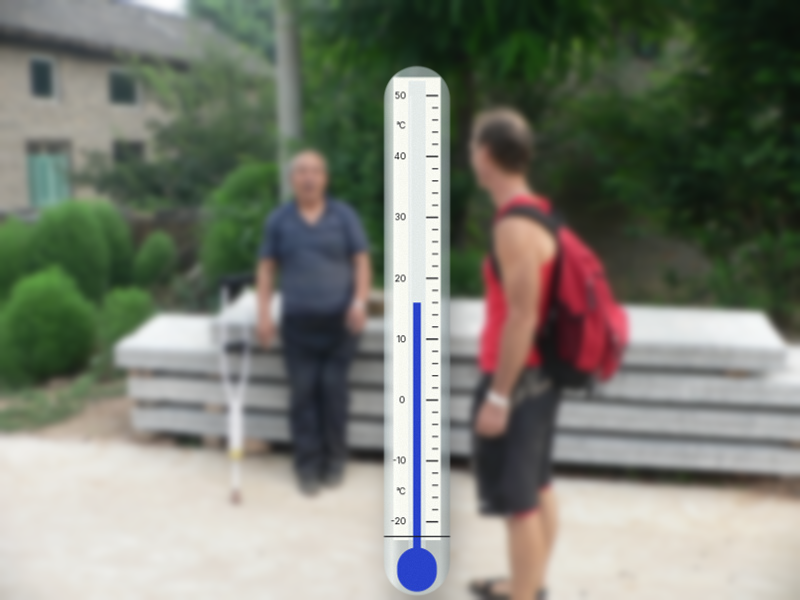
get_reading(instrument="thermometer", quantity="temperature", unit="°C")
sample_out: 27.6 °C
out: 16 °C
